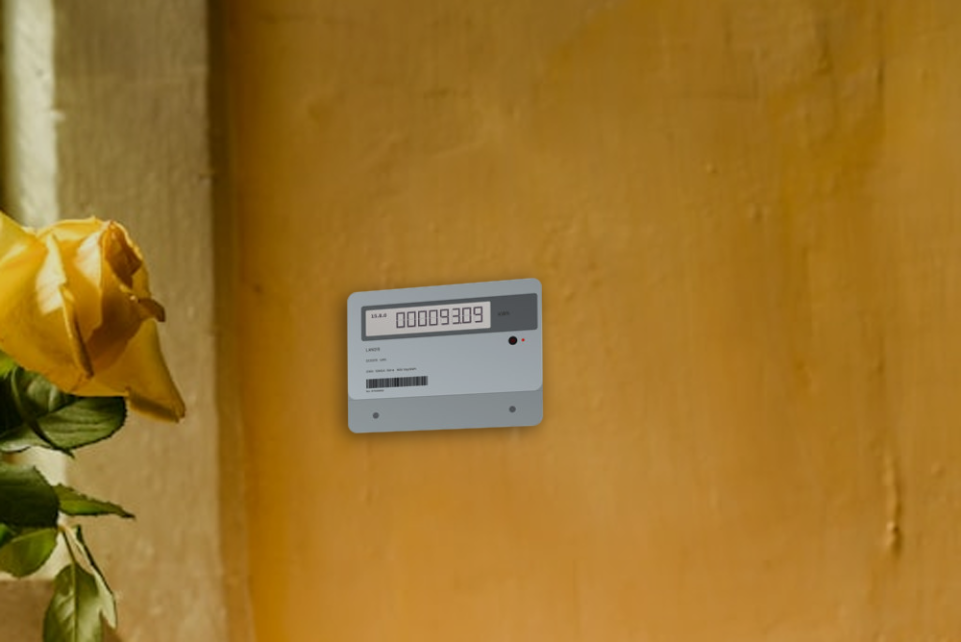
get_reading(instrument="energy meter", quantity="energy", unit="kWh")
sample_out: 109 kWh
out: 93.09 kWh
